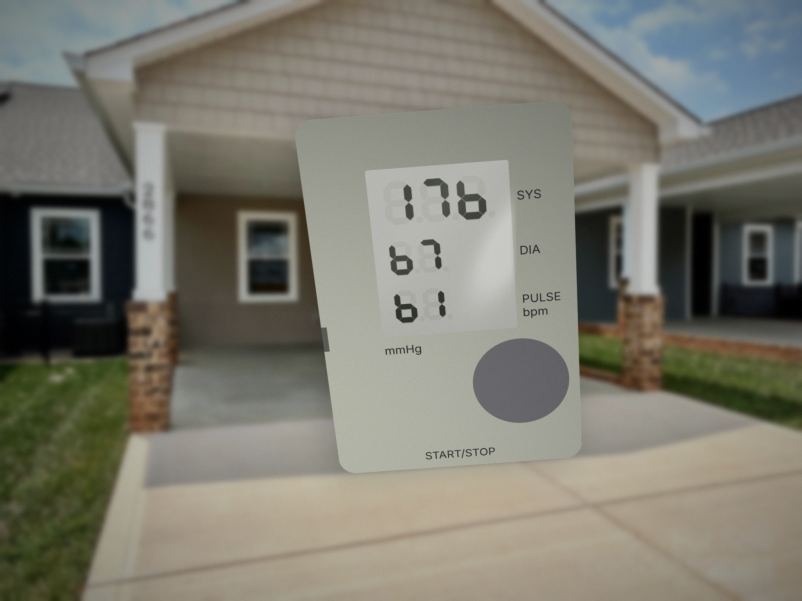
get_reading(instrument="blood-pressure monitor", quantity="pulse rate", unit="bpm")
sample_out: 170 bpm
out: 61 bpm
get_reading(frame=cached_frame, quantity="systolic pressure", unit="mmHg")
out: 176 mmHg
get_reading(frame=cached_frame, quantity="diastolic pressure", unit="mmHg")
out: 67 mmHg
